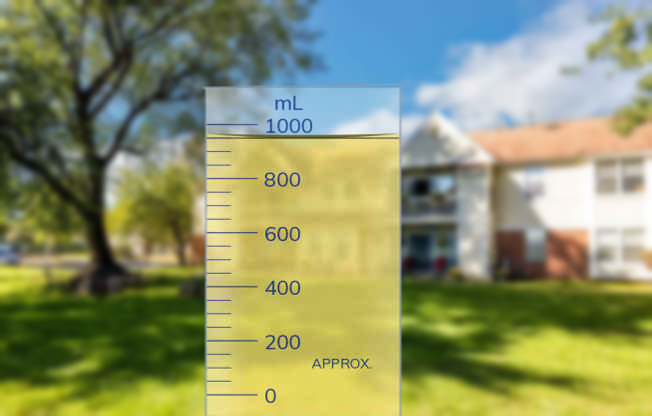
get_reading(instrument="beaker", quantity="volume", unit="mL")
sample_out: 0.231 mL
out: 950 mL
